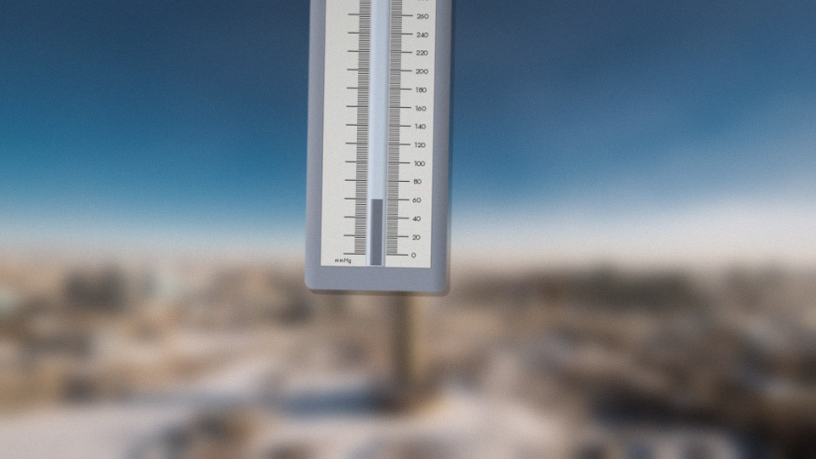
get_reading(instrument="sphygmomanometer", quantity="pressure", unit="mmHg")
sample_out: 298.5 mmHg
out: 60 mmHg
